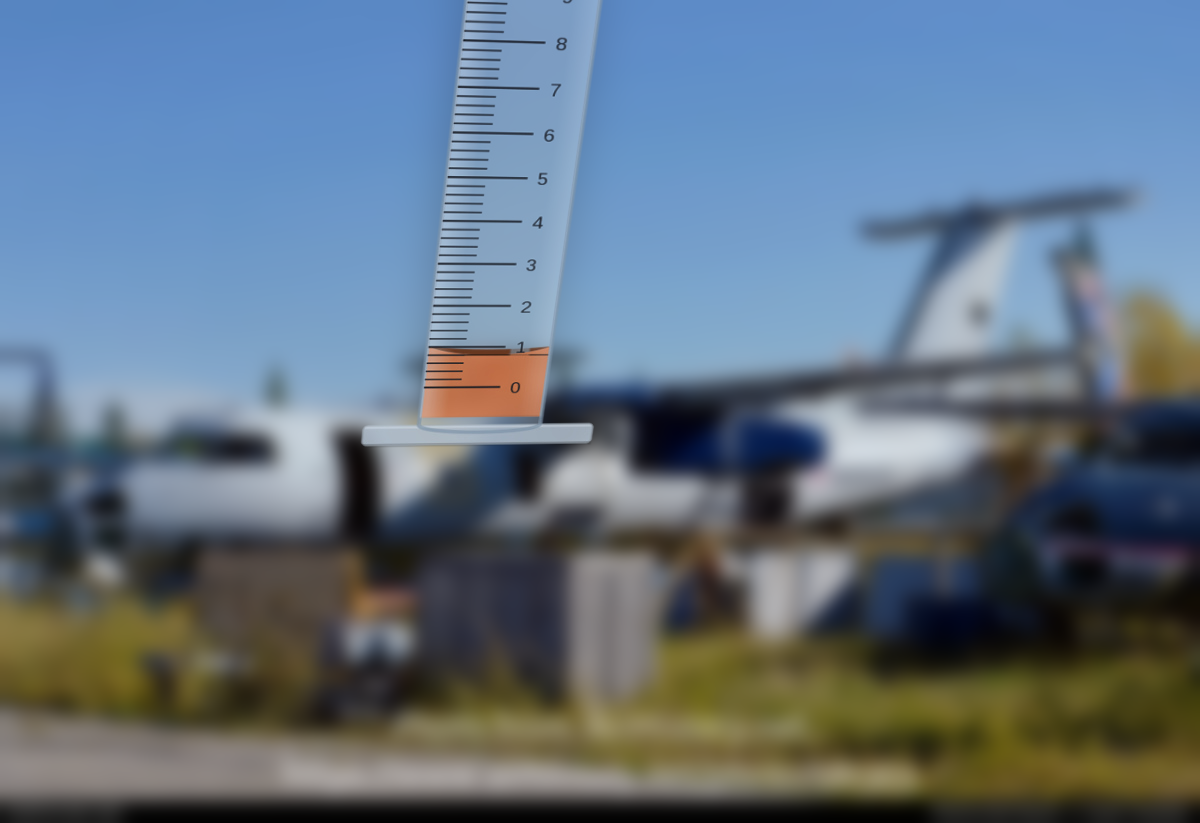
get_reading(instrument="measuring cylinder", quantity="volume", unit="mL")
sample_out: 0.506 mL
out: 0.8 mL
